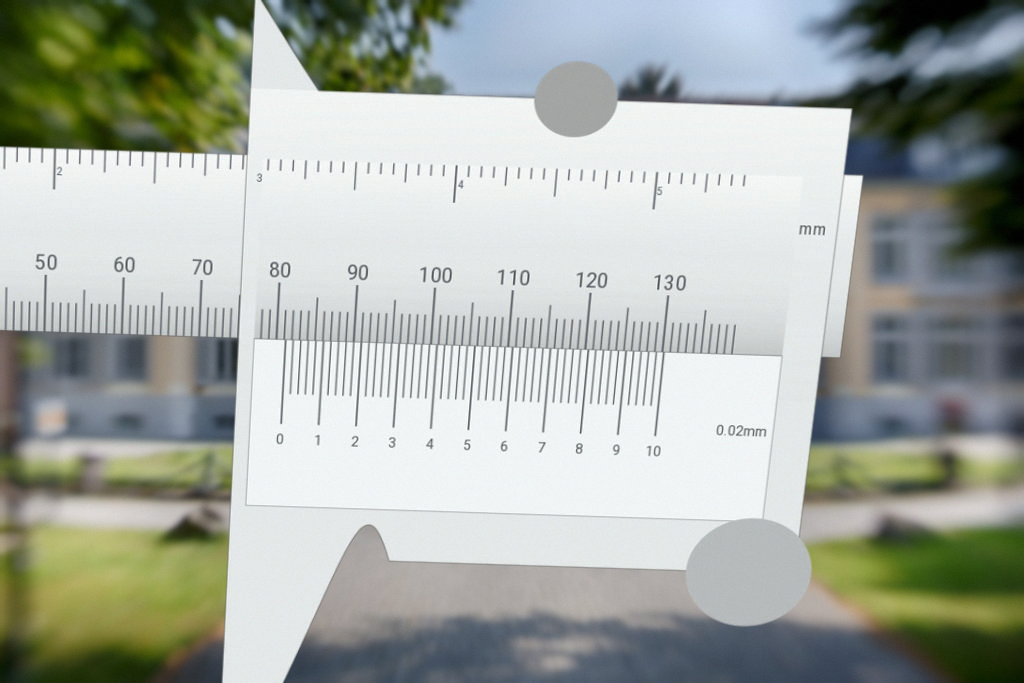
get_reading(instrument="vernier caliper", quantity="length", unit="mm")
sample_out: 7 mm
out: 81.2 mm
